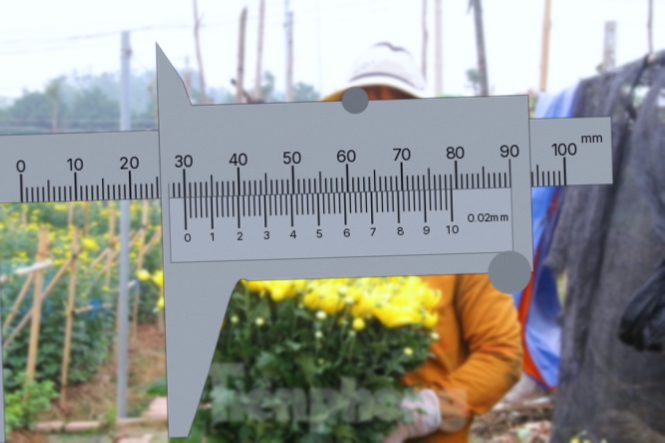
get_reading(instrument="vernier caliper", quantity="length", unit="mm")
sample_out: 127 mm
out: 30.0 mm
